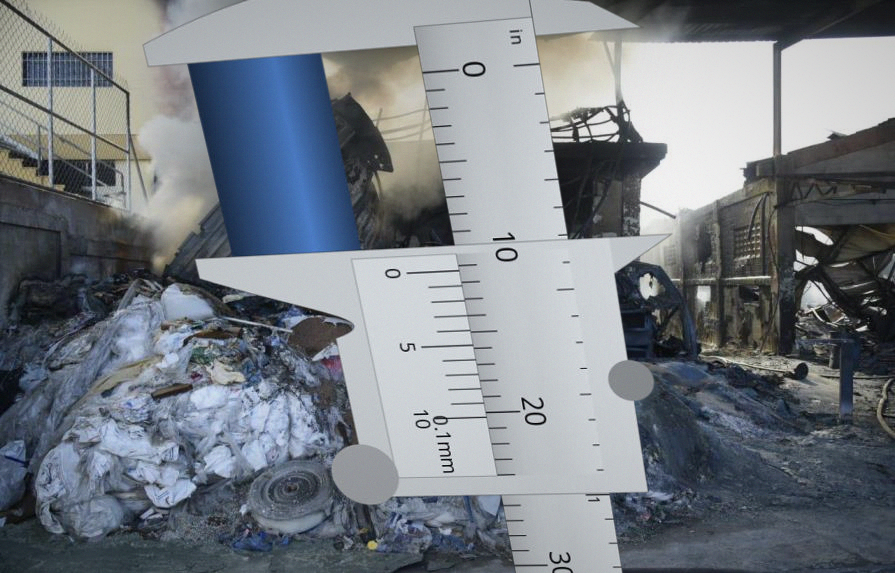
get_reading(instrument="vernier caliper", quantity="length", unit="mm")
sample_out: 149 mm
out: 11.3 mm
